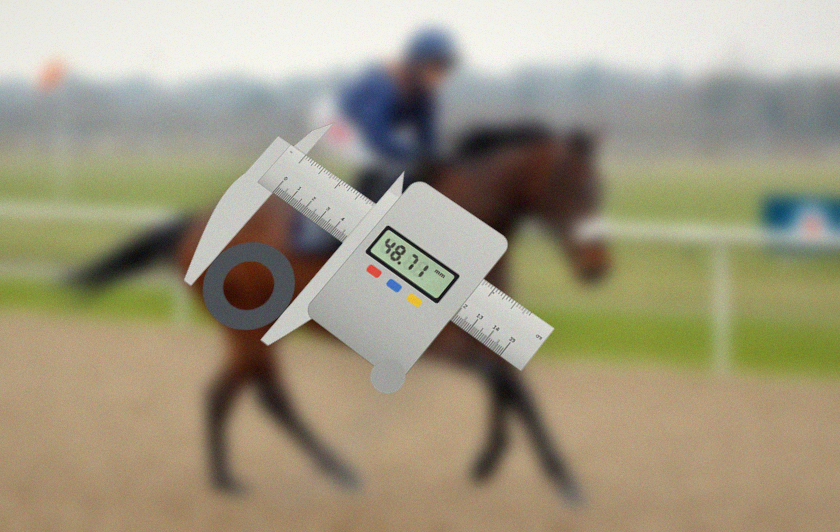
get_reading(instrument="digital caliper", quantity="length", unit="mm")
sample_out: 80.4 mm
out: 48.71 mm
